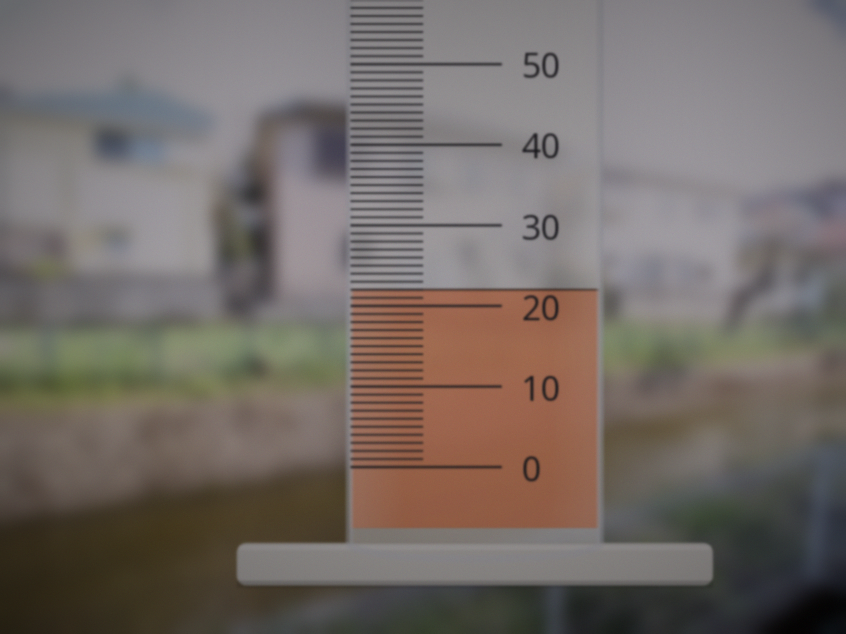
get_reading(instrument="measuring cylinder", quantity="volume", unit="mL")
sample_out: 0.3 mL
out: 22 mL
